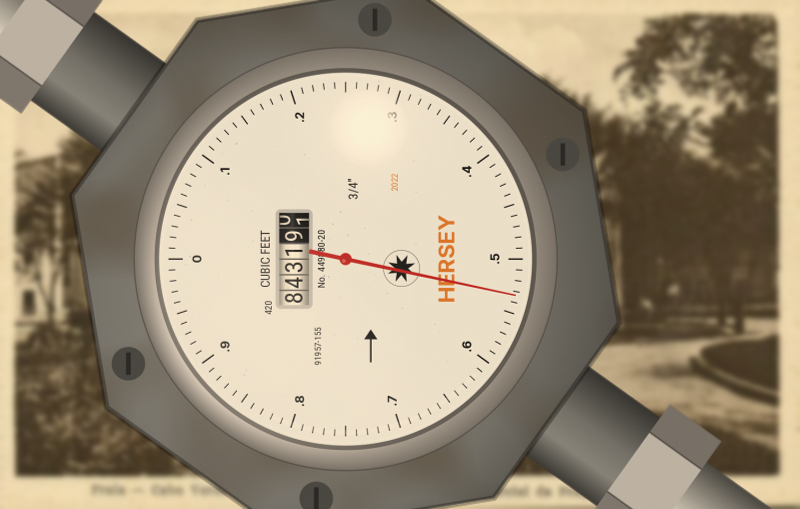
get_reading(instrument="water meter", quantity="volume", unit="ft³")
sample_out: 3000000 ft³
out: 843190.53 ft³
